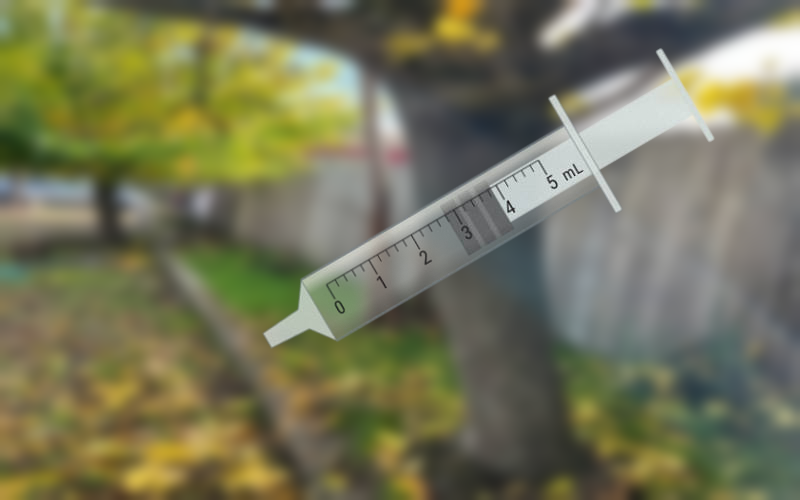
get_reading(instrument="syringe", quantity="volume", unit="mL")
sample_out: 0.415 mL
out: 2.8 mL
